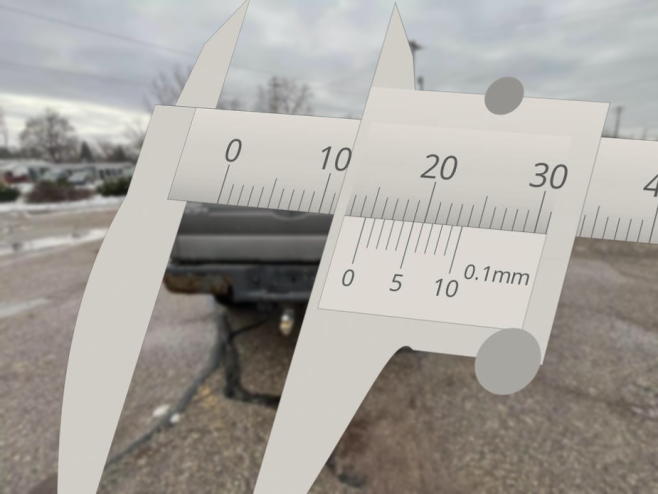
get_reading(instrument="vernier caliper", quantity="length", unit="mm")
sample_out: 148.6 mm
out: 14.5 mm
